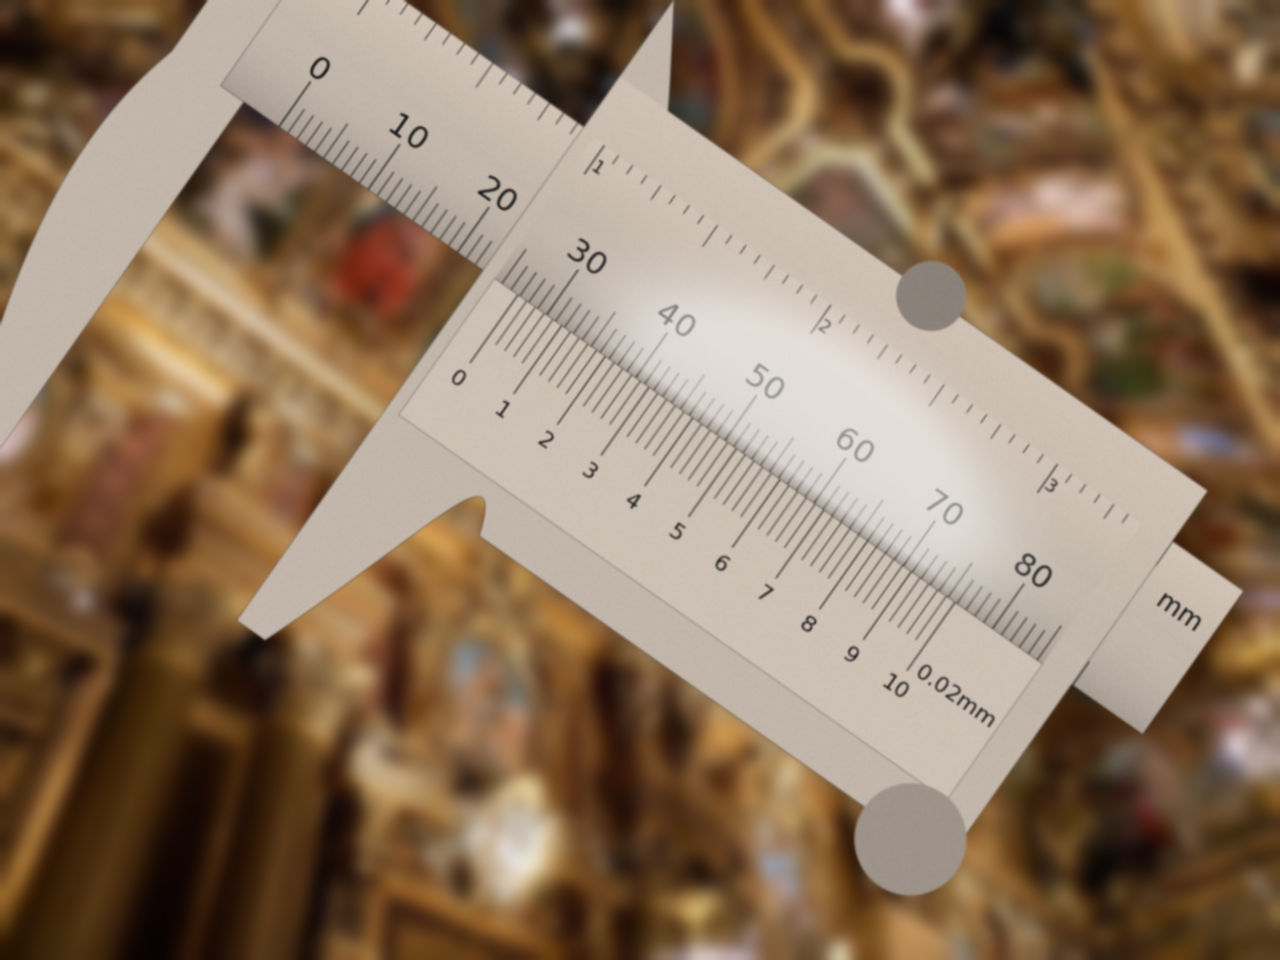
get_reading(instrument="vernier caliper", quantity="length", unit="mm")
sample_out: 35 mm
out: 26.8 mm
